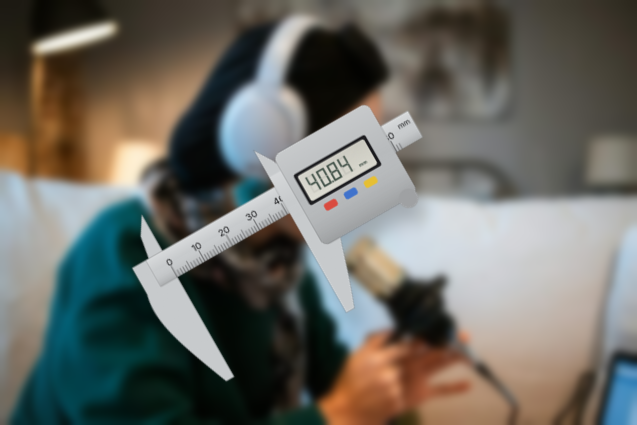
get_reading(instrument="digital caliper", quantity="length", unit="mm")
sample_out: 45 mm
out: 40.84 mm
